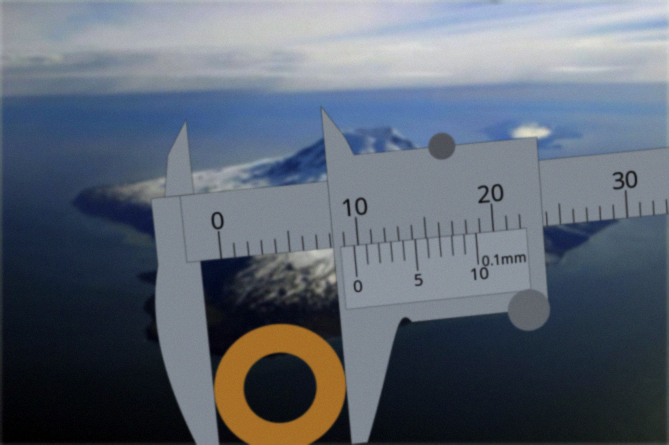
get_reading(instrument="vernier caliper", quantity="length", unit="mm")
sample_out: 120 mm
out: 9.7 mm
